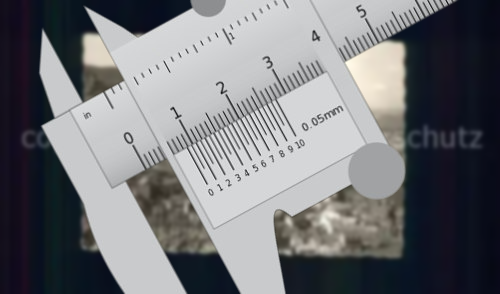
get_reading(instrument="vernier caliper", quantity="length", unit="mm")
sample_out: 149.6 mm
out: 8.8 mm
